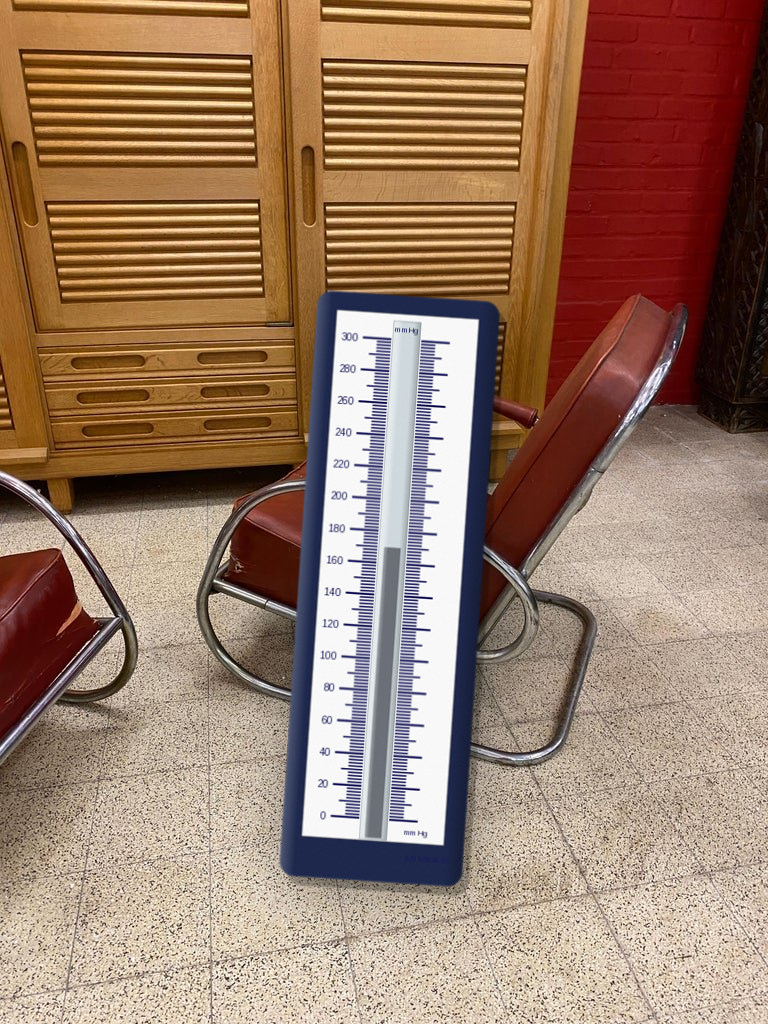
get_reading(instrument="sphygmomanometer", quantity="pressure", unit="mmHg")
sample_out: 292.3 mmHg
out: 170 mmHg
